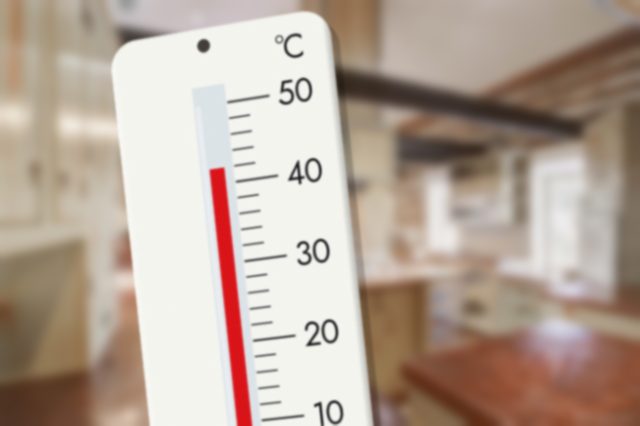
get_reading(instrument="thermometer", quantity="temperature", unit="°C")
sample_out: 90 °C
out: 42 °C
